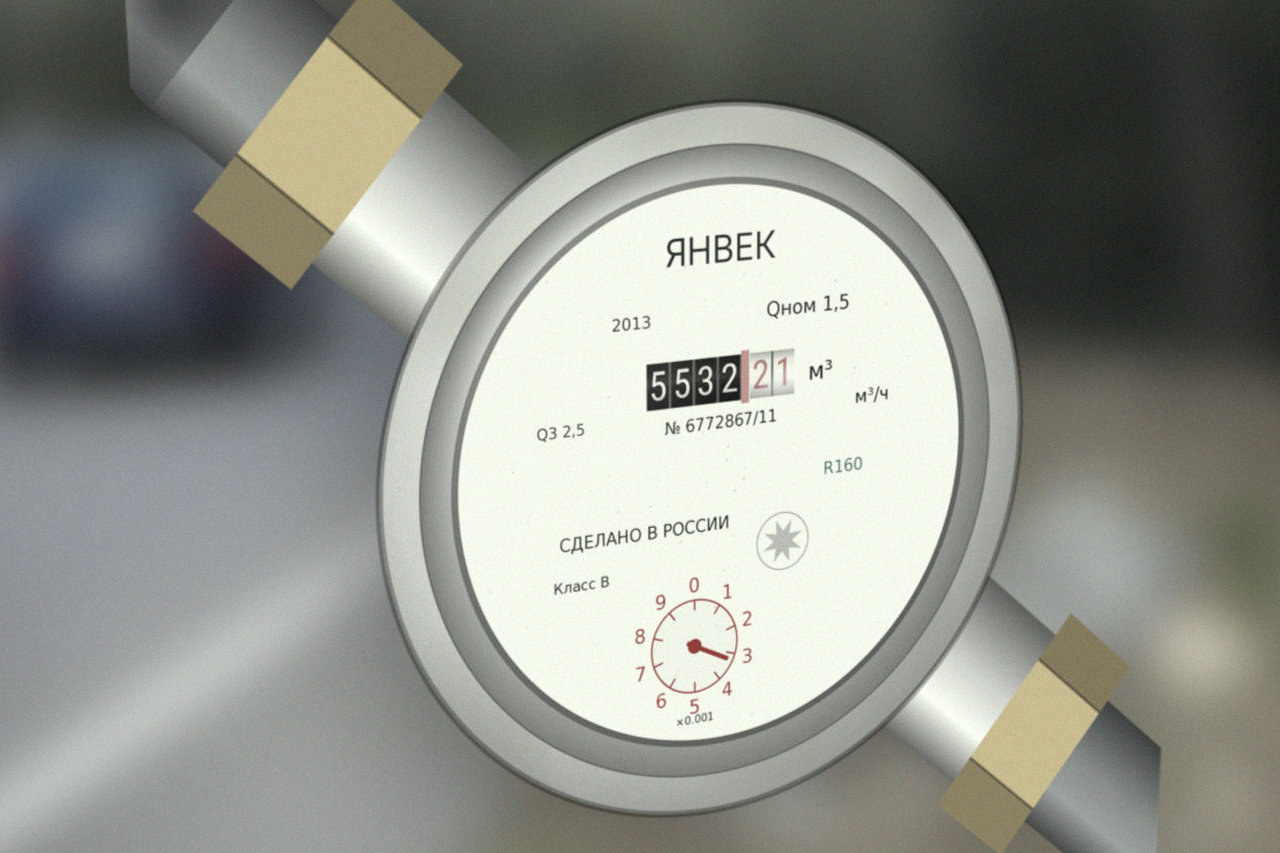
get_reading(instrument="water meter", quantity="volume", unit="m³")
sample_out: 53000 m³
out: 5532.213 m³
